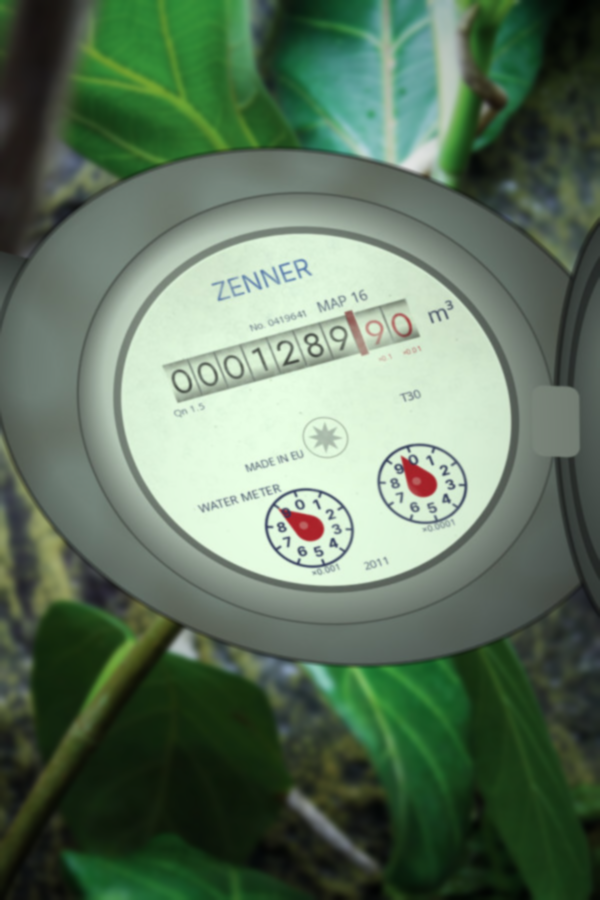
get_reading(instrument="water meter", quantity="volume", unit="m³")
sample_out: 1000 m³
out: 1289.8989 m³
